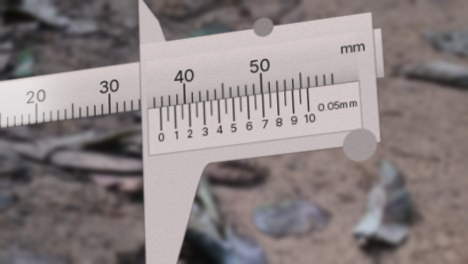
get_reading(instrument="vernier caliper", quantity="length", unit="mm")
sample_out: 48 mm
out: 36.8 mm
